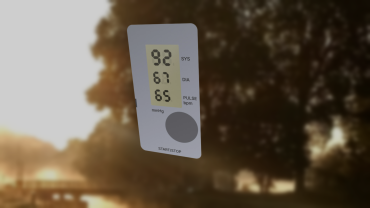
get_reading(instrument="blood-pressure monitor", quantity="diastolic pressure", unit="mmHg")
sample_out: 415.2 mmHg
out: 67 mmHg
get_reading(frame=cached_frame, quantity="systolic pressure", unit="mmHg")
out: 92 mmHg
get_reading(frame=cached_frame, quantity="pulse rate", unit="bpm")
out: 65 bpm
